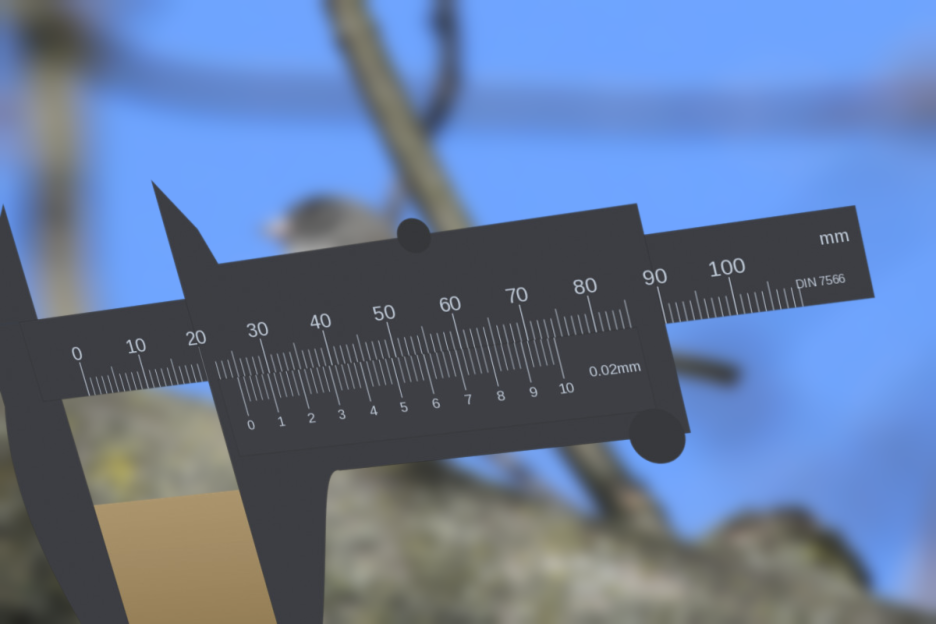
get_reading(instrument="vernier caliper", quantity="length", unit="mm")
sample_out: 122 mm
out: 24.8 mm
